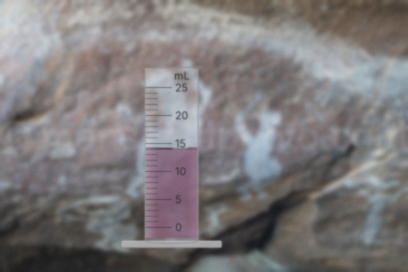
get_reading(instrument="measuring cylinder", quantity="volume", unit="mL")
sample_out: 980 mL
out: 14 mL
